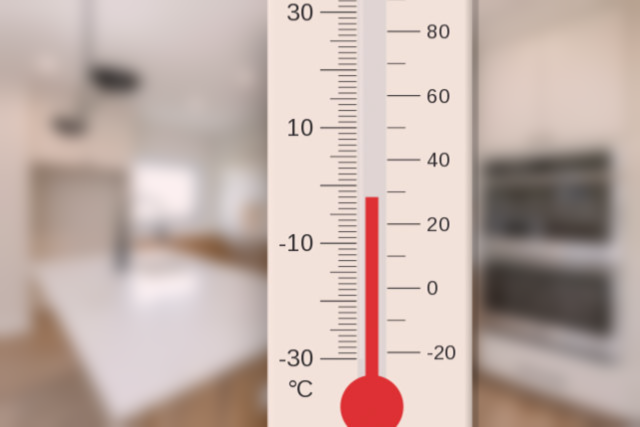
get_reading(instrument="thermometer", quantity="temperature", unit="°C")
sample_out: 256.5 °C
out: -2 °C
